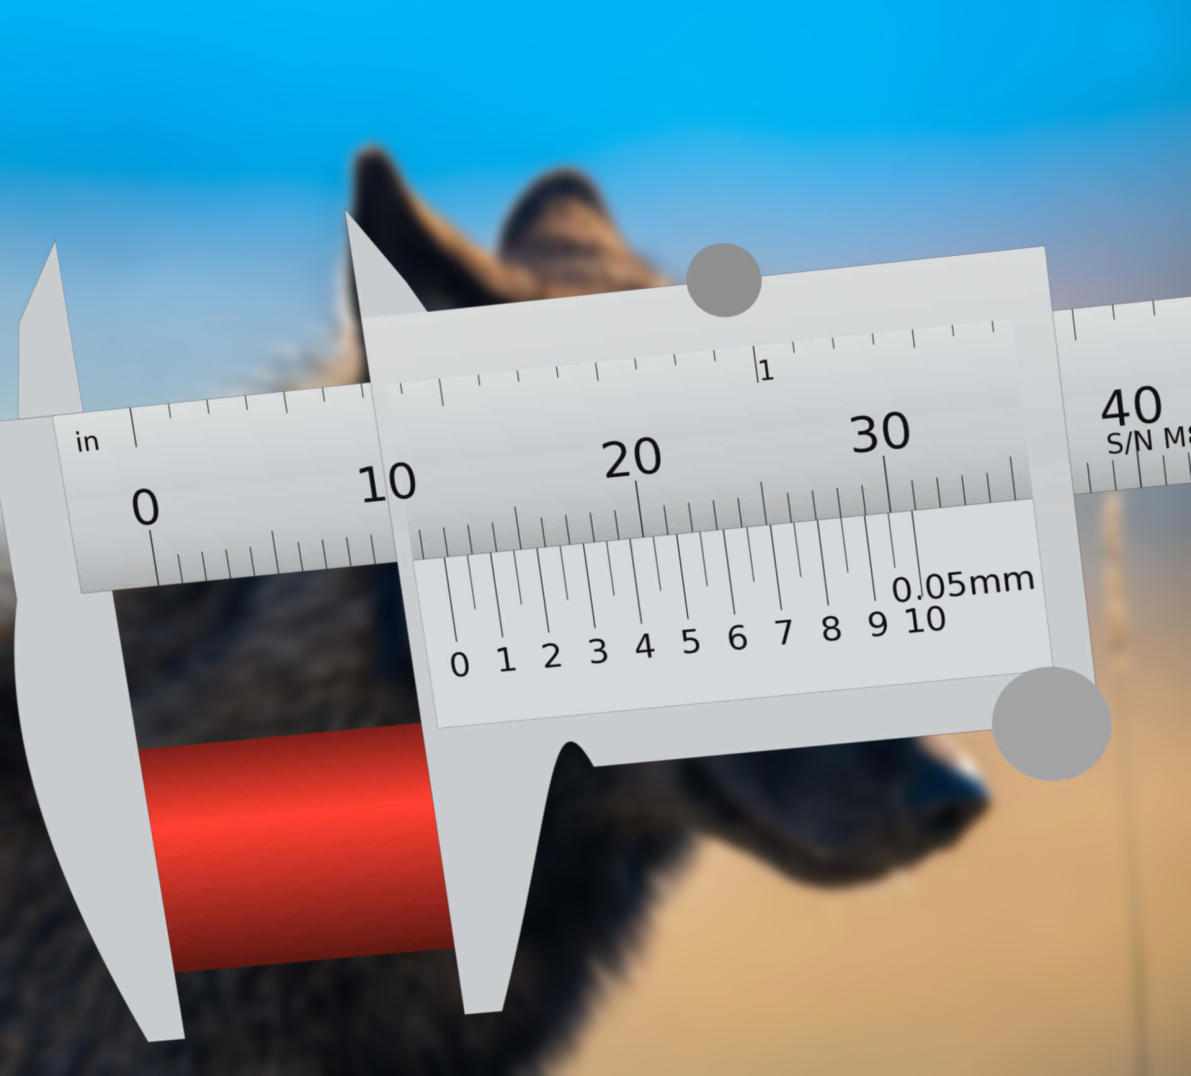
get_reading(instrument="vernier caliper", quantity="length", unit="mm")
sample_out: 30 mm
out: 11.85 mm
